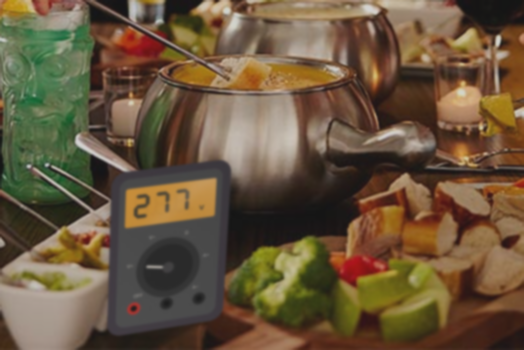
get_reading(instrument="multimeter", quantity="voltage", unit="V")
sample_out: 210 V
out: 277 V
